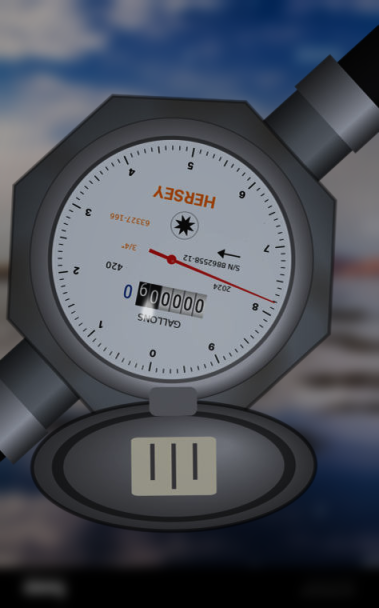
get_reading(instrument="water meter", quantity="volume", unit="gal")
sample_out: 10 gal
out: 87.8 gal
